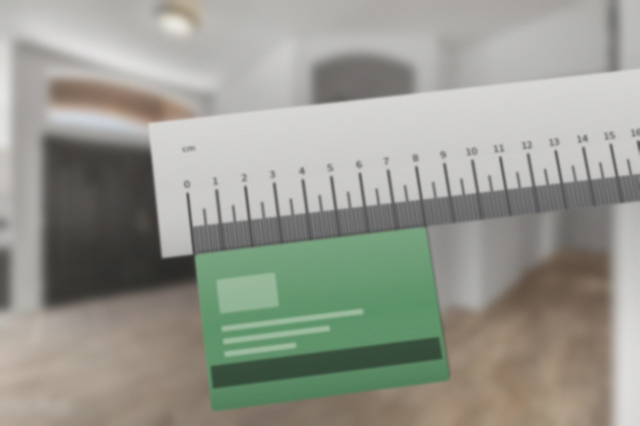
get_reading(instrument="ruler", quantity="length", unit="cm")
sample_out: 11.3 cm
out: 8 cm
